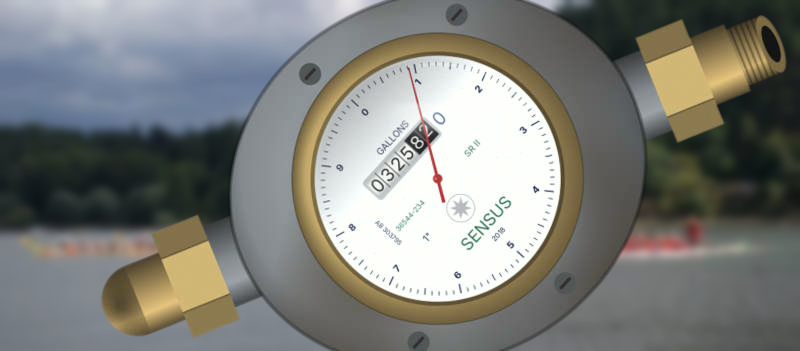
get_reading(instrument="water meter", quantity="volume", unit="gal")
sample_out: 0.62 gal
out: 325820.9 gal
